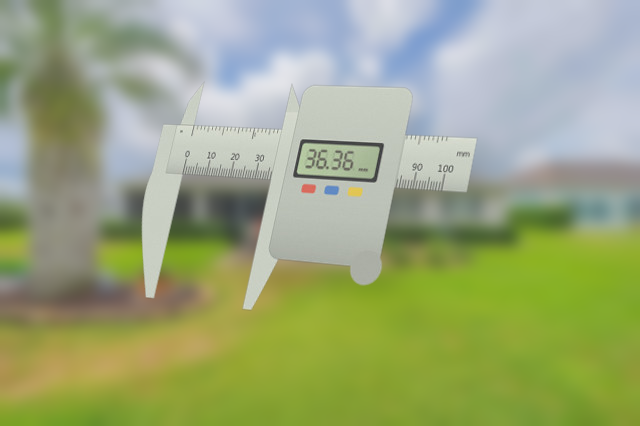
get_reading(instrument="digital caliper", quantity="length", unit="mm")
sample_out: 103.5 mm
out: 36.36 mm
